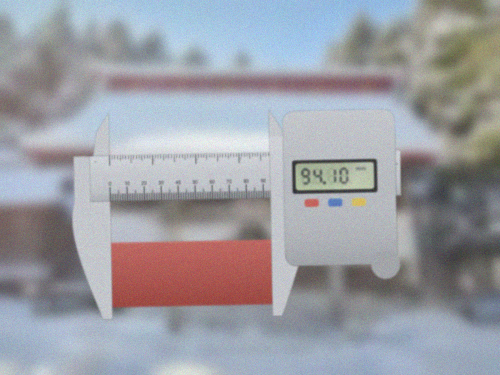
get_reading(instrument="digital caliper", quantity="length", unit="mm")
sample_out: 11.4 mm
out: 94.10 mm
